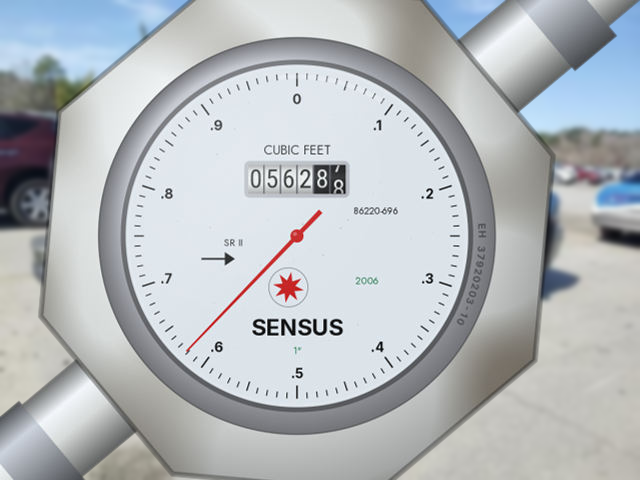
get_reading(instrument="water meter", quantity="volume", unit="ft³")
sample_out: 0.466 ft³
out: 56287.62 ft³
